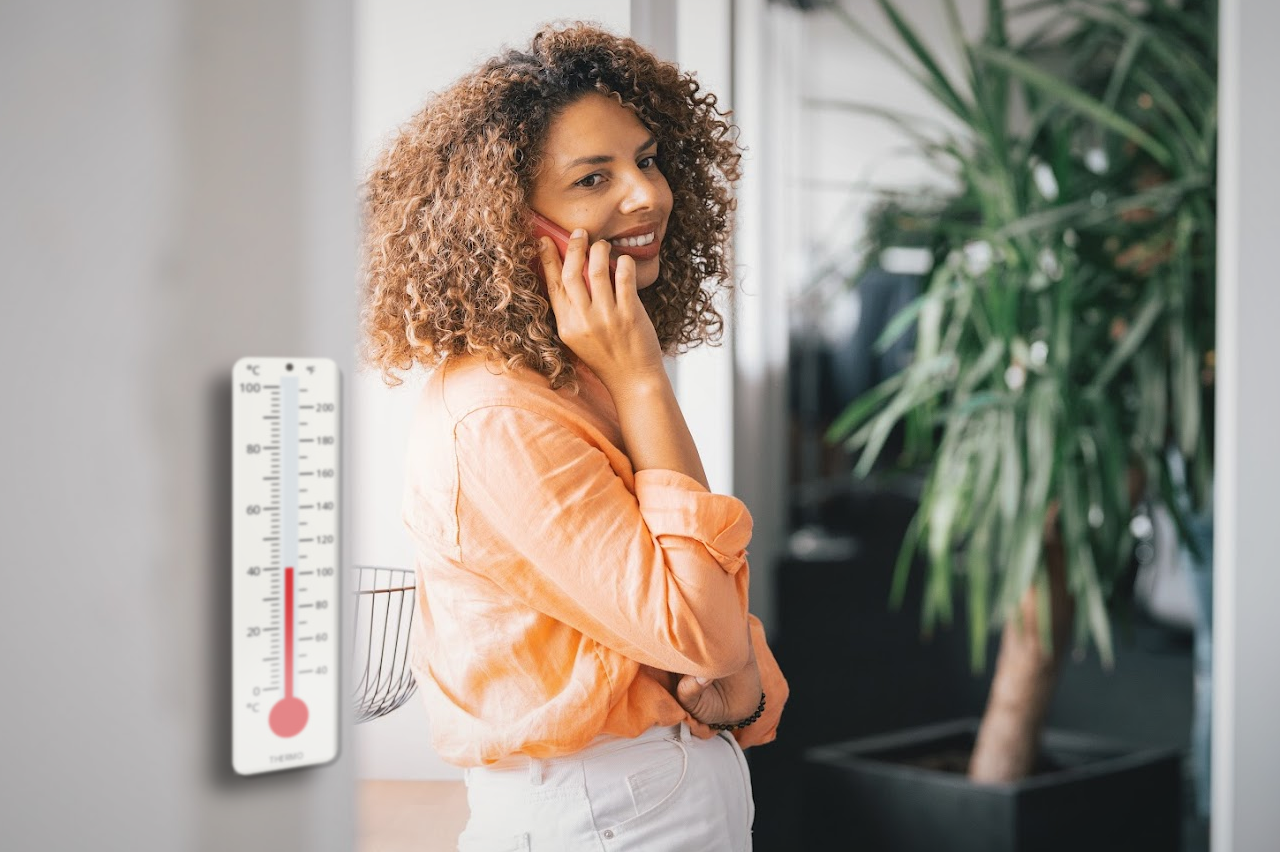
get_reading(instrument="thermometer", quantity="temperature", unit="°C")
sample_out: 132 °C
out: 40 °C
